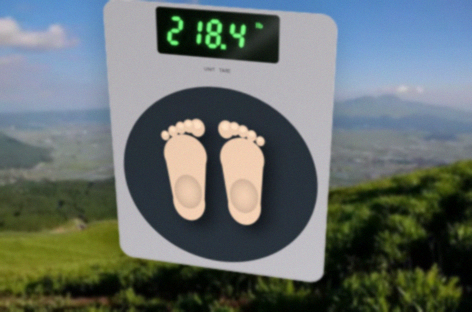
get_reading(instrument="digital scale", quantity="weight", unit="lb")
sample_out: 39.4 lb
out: 218.4 lb
